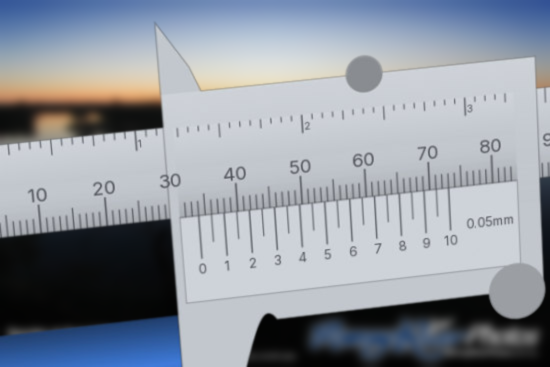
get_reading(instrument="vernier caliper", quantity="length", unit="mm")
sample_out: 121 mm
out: 34.0 mm
